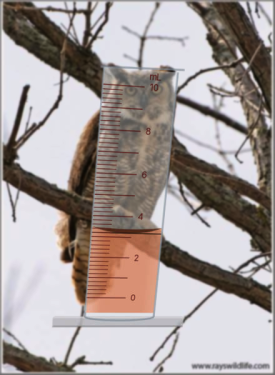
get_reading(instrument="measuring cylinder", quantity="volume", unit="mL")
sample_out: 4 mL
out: 3.2 mL
